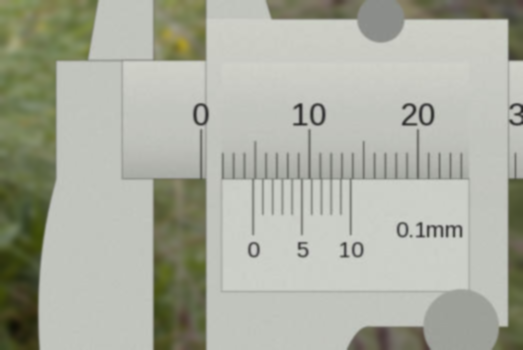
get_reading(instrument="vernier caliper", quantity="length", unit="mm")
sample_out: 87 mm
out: 4.8 mm
